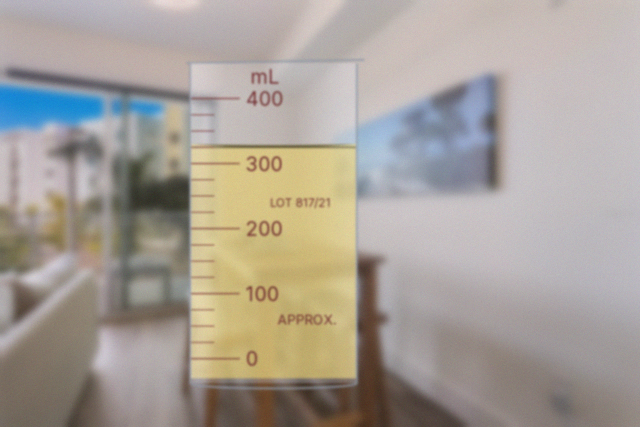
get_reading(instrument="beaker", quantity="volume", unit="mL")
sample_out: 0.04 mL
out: 325 mL
